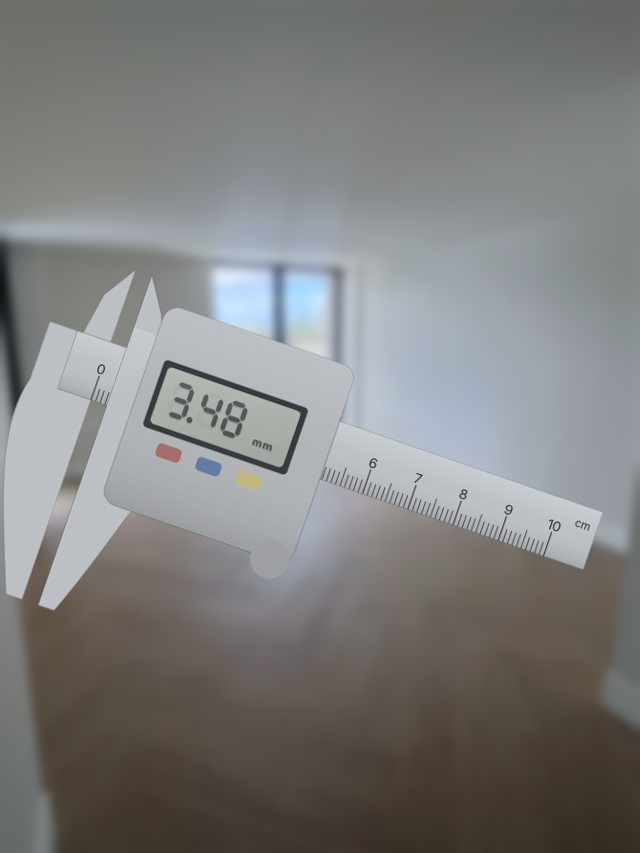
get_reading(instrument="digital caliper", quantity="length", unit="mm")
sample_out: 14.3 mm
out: 3.48 mm
